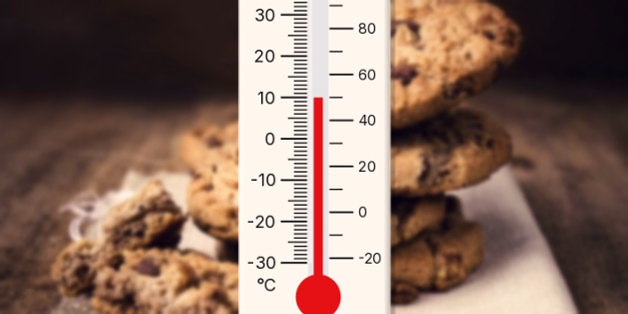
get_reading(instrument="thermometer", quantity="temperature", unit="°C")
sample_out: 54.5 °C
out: 10 °C
